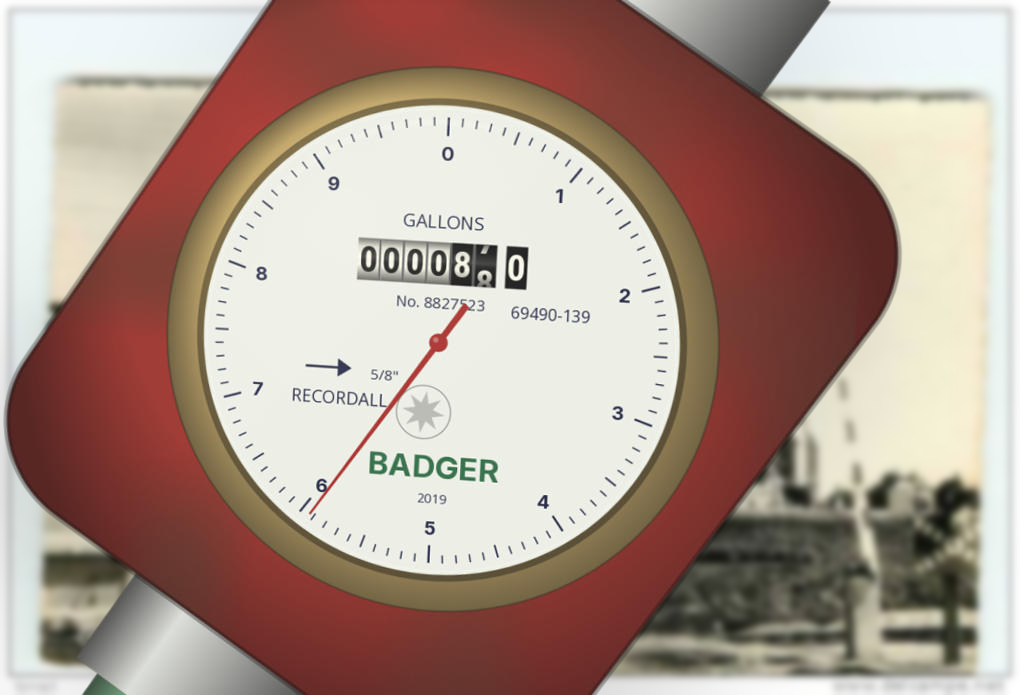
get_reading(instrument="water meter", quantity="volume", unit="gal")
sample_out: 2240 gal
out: 875.9 gal
